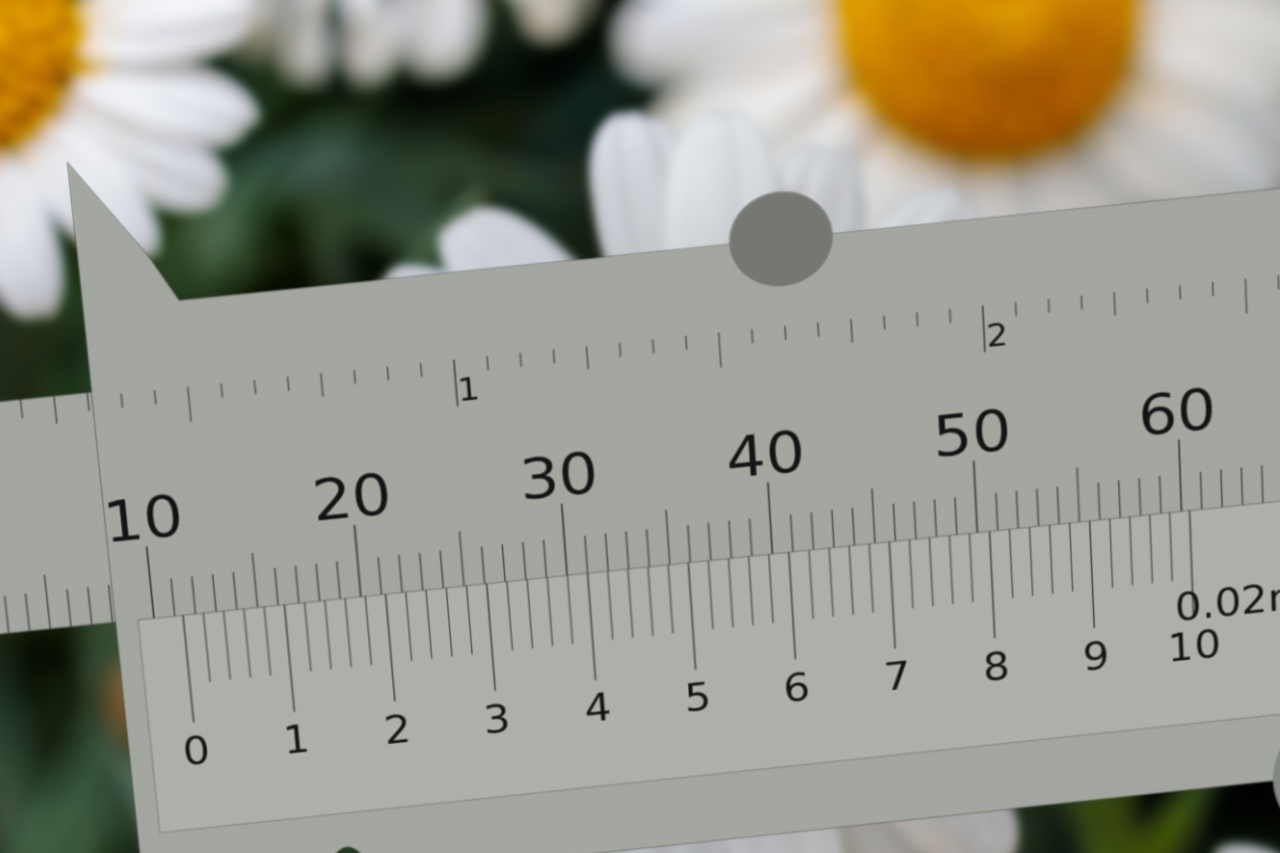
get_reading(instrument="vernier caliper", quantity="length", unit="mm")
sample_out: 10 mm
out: 11.4 mm
